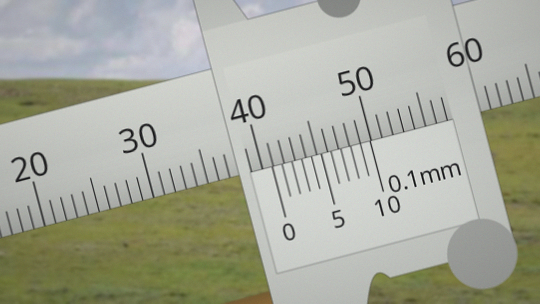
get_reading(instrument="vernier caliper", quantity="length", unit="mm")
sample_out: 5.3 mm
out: 40.9 mm
